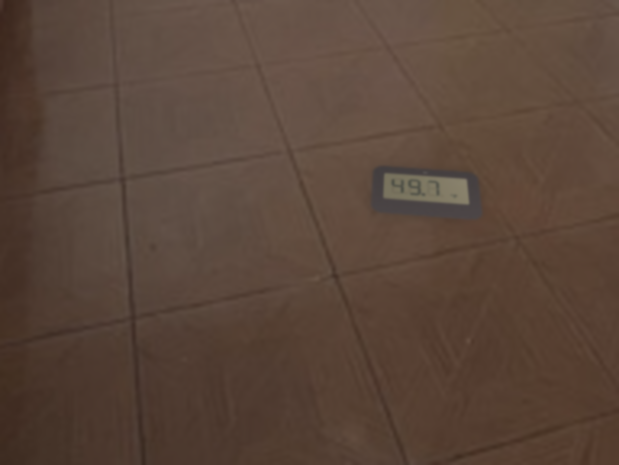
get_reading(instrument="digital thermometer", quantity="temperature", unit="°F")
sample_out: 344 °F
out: 49.7 °F
